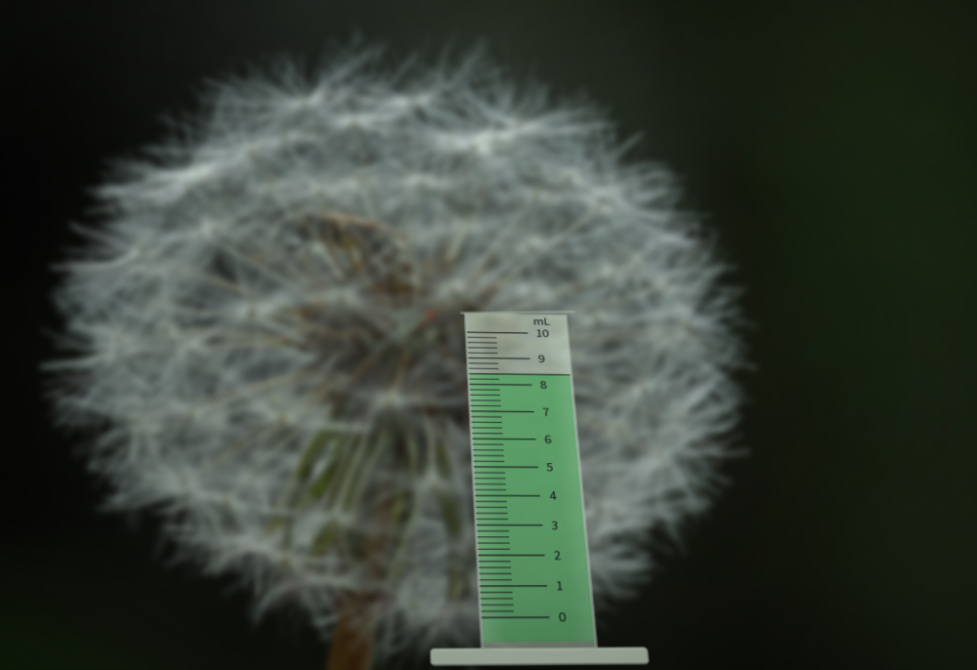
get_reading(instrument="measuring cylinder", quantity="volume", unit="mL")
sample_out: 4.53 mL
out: 8.4 mL
